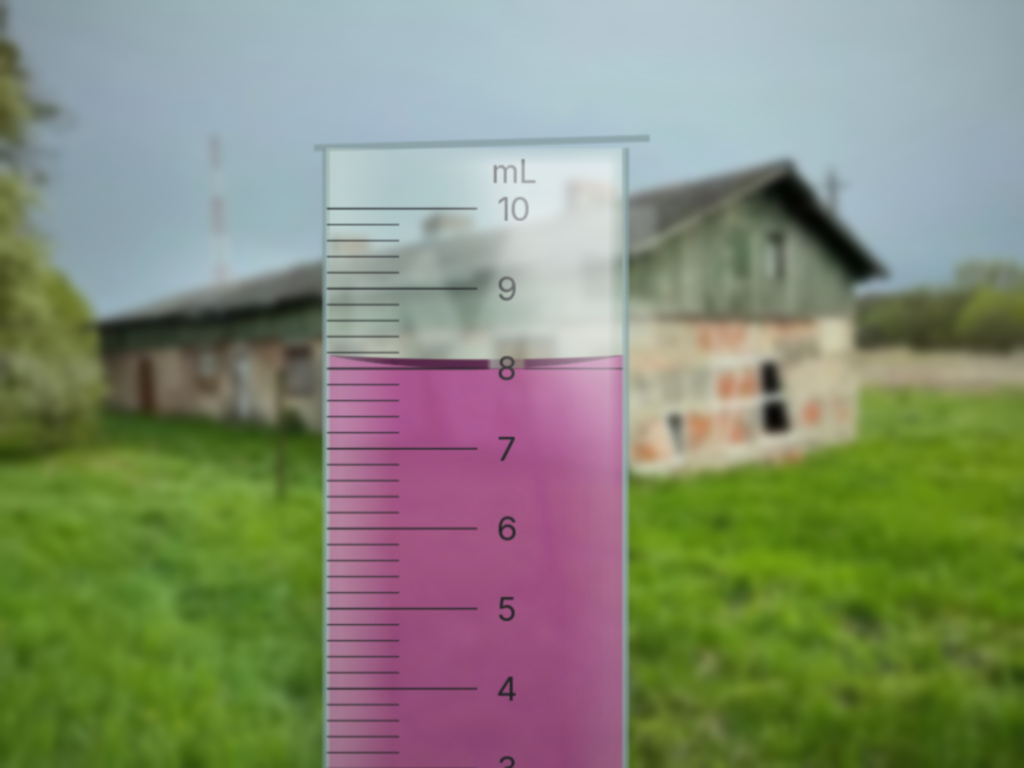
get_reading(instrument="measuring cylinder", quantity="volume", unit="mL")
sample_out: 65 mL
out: 8 mL
